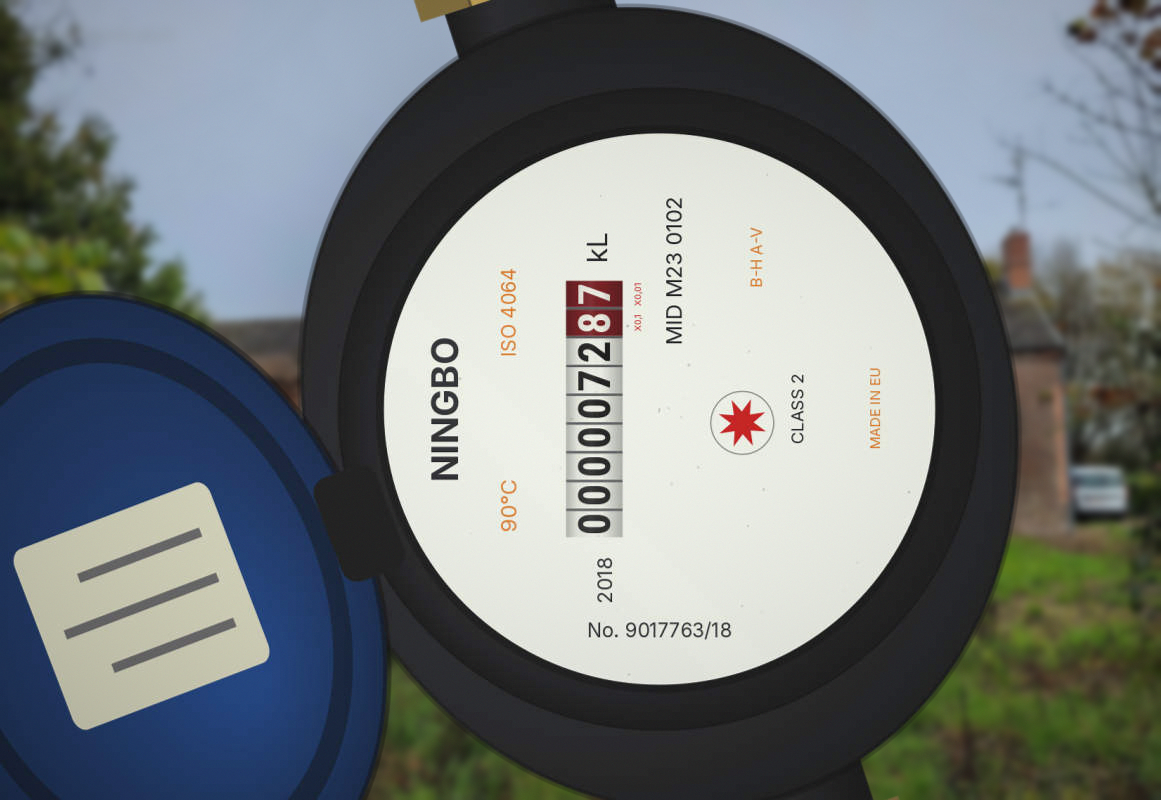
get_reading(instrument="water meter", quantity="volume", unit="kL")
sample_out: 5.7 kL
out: 72.87 kL
